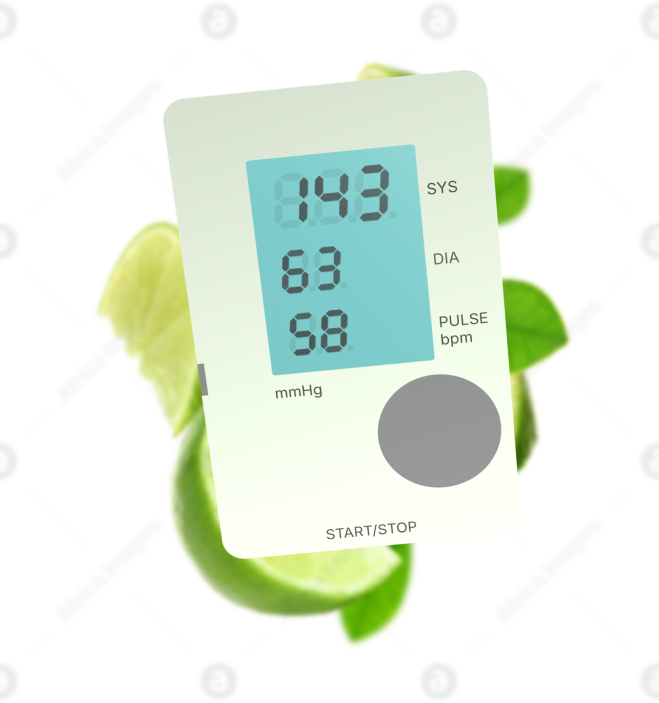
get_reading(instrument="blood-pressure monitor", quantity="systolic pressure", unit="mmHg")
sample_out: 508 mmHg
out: 143 mmHg
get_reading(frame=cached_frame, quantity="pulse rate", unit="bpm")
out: 58 bpm
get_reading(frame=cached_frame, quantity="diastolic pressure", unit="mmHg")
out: 63 mmHg
